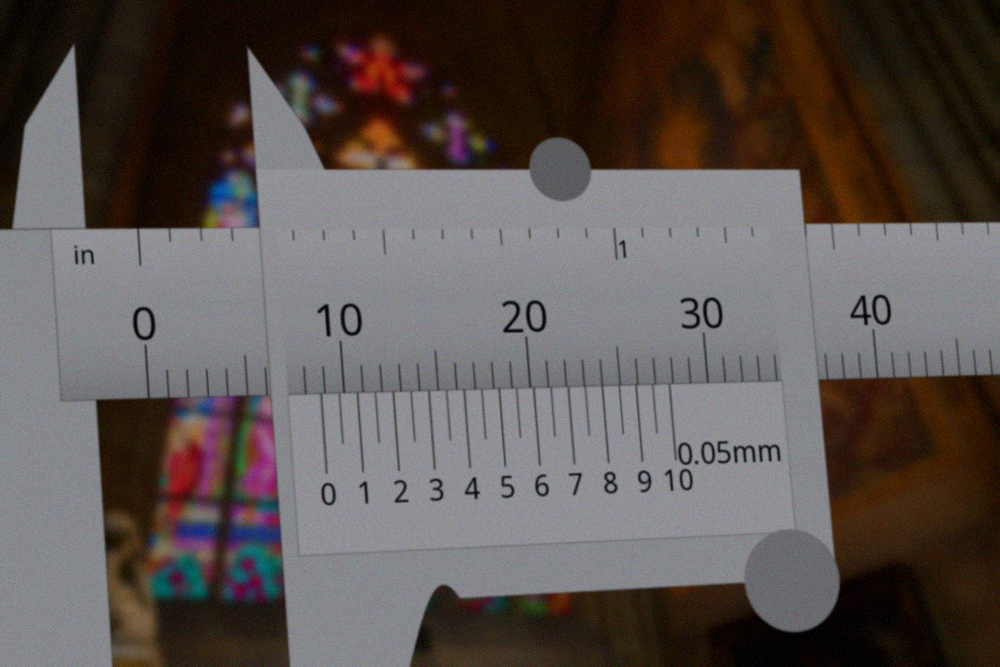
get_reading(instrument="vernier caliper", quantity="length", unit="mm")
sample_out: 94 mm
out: 8.8 mm
